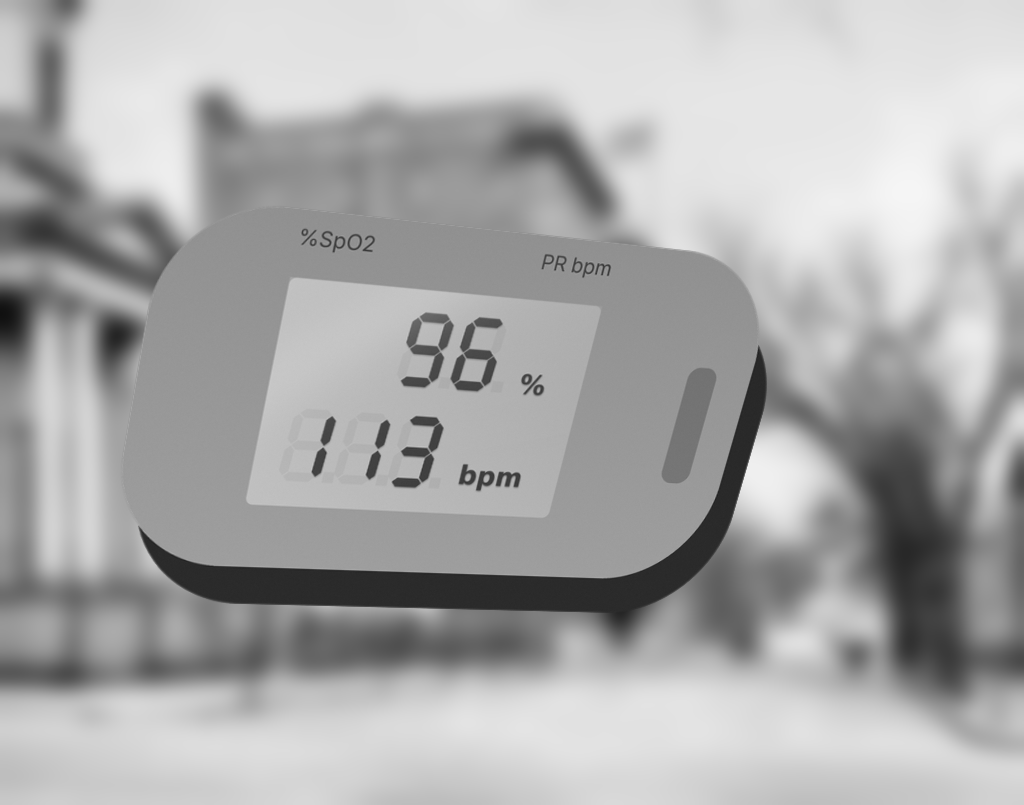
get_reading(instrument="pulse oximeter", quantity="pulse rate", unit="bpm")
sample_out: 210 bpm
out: 113 bpm
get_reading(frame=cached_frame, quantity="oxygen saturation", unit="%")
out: 96 %
